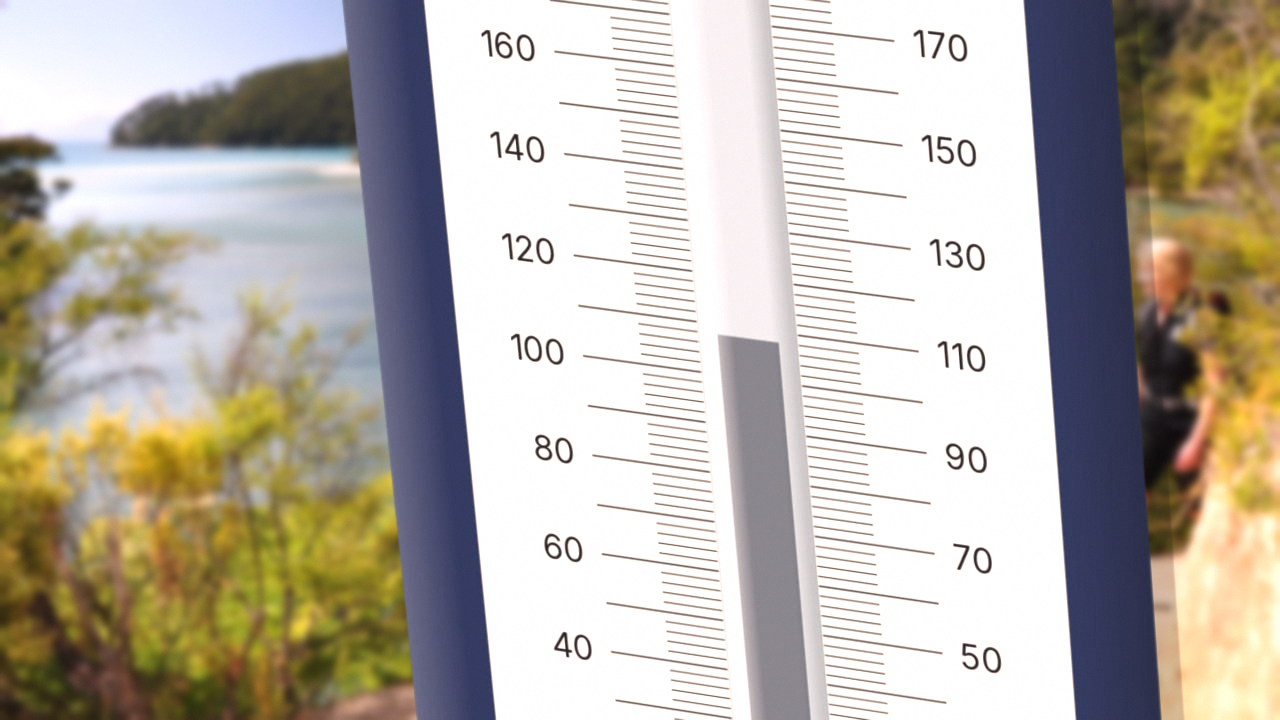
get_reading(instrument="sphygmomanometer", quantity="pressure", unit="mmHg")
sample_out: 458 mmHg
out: 108 mmHg
